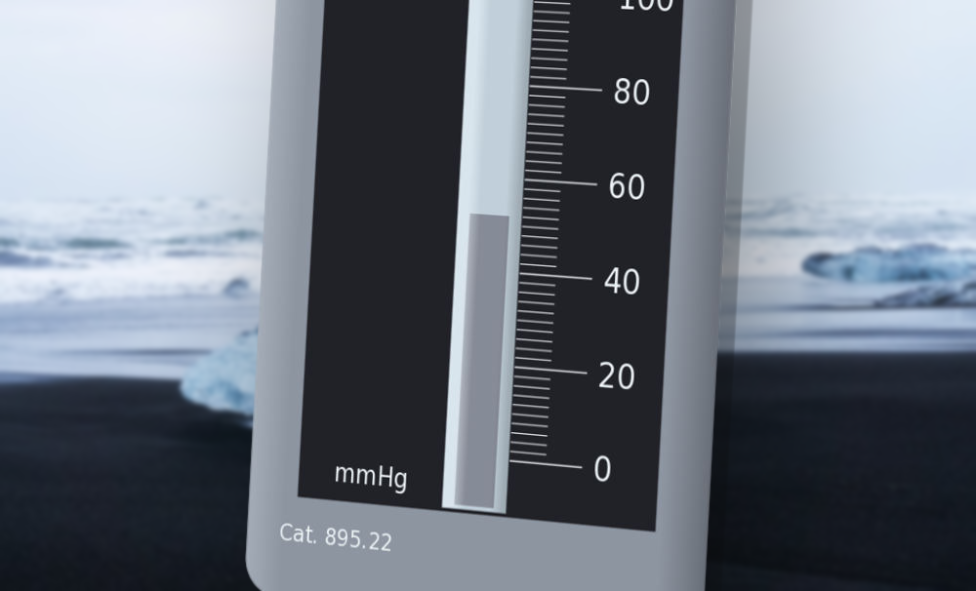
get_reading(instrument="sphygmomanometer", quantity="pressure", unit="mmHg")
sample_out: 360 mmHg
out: 52 mmHg
